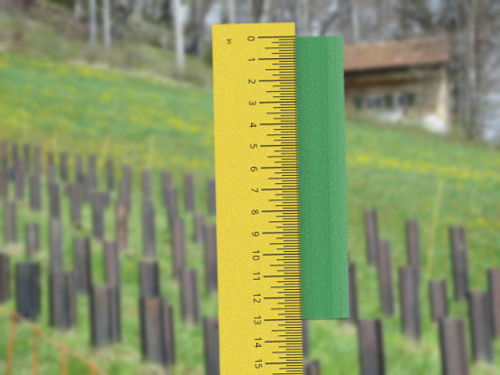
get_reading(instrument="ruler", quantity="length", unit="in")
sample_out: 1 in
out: 13 in
